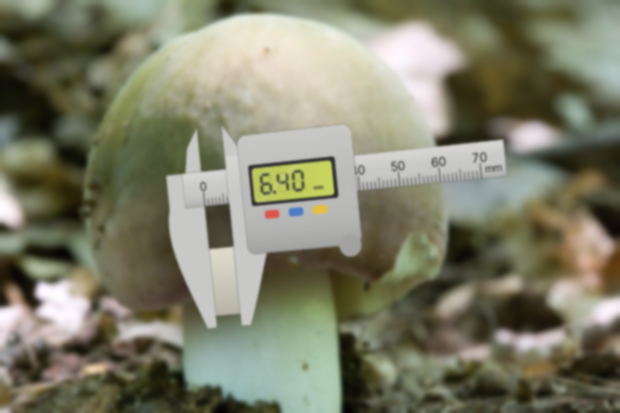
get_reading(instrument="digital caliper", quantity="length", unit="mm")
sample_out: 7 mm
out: 6.40 mm
